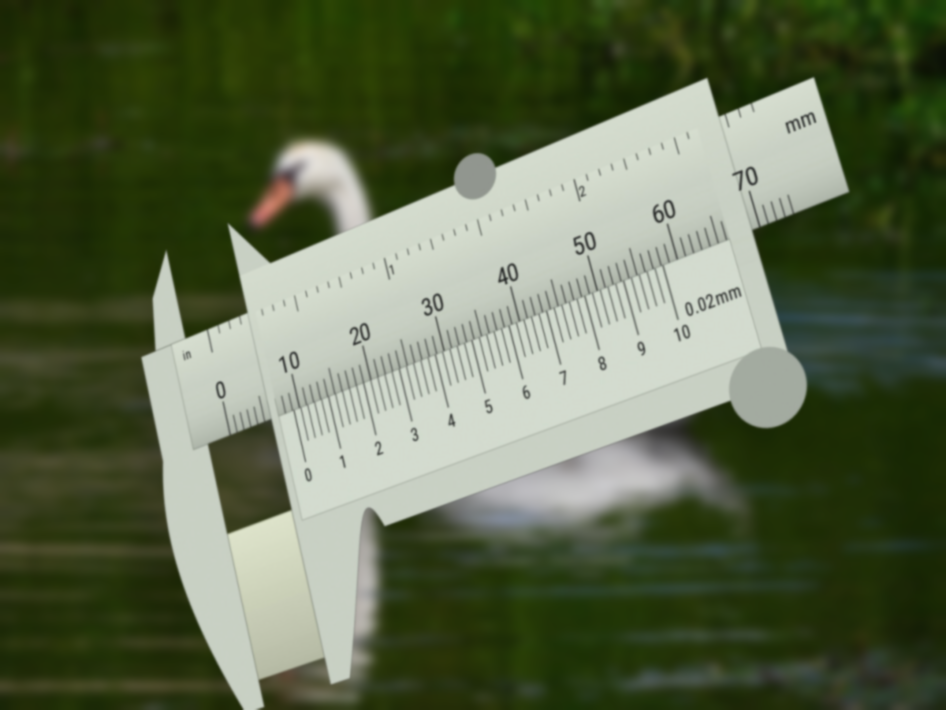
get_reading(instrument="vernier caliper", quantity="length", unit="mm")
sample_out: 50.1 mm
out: 9.2 mm
